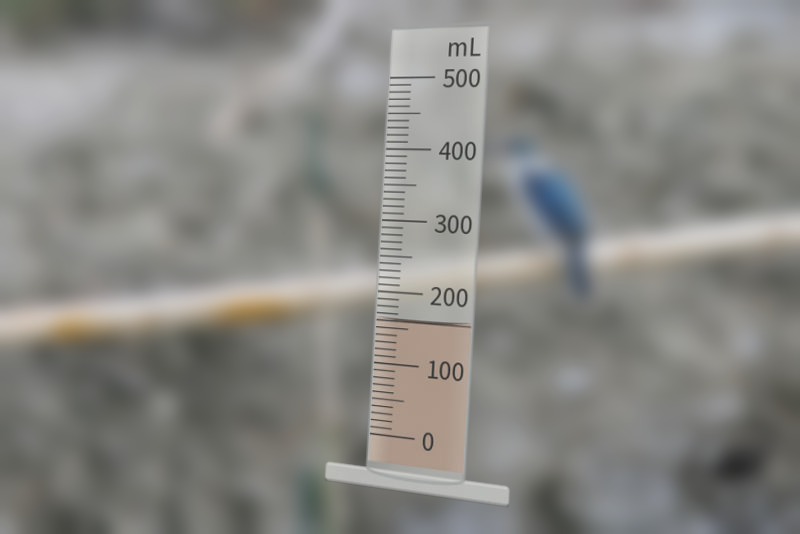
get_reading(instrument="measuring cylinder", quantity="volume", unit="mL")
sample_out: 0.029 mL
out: 160 mL
